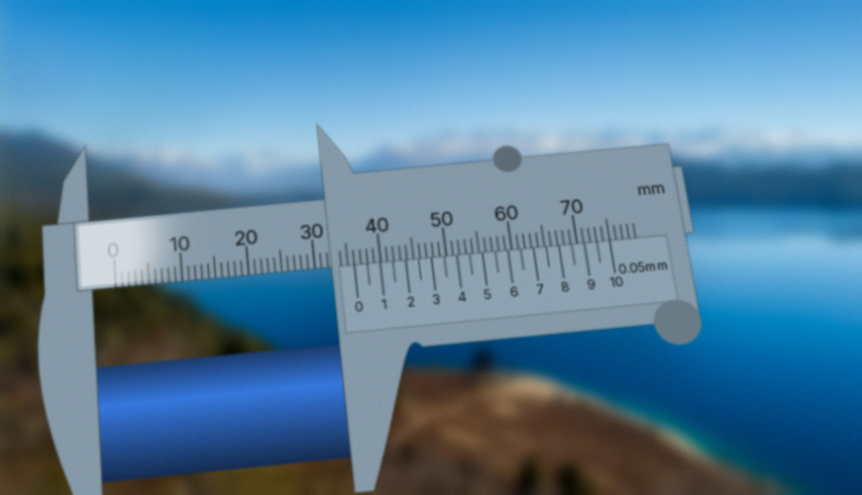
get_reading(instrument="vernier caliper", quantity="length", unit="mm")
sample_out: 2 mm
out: 36.0 mm
